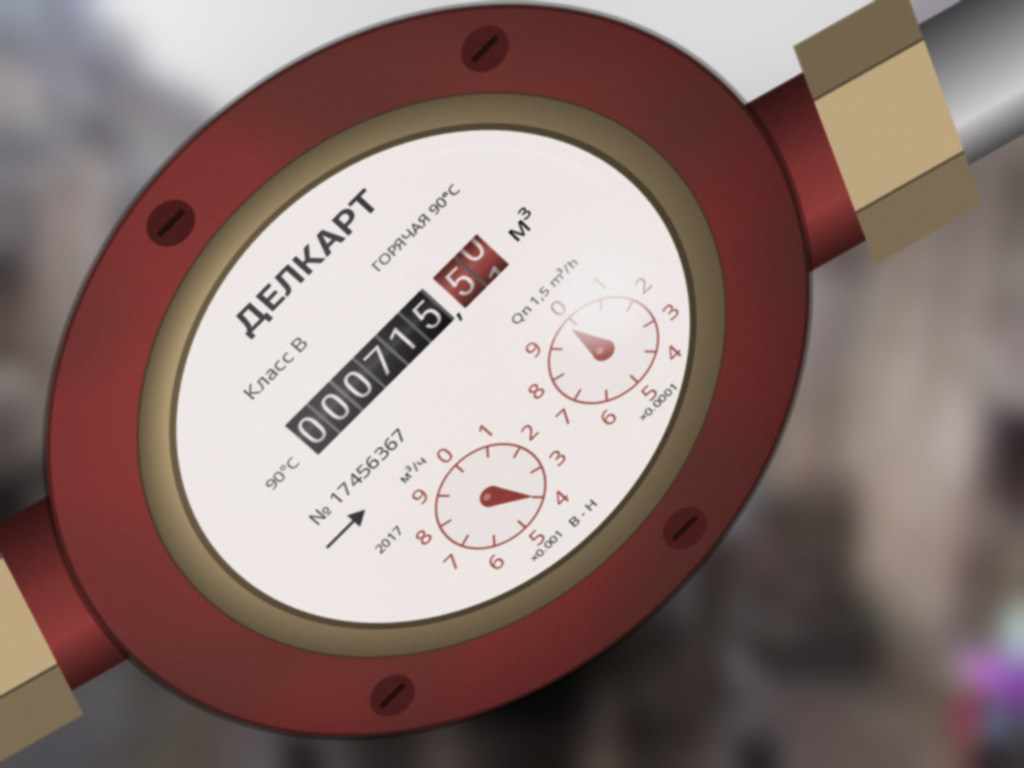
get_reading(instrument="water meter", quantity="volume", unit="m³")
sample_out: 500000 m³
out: 715.5039 m³
